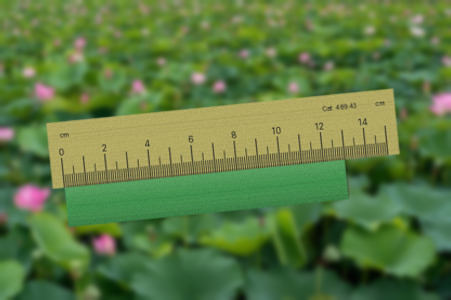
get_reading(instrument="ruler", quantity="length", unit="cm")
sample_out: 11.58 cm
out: 13 cm
